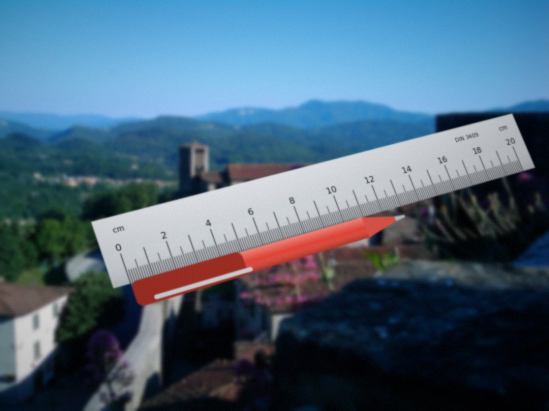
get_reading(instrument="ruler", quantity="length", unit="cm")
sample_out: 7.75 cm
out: 13 cm
